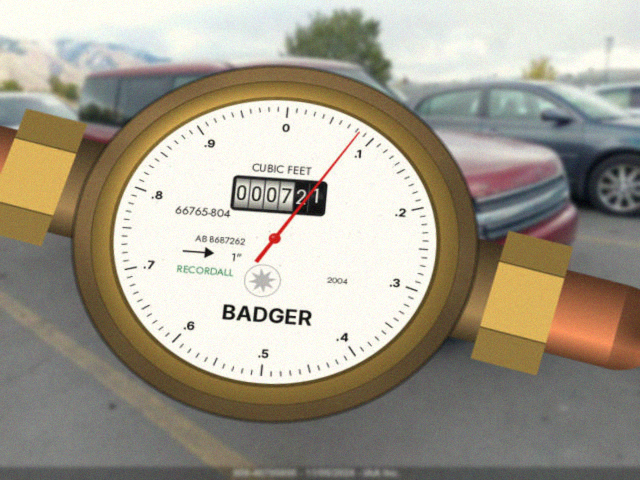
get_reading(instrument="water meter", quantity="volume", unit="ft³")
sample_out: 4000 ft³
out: 721.08 ft³
